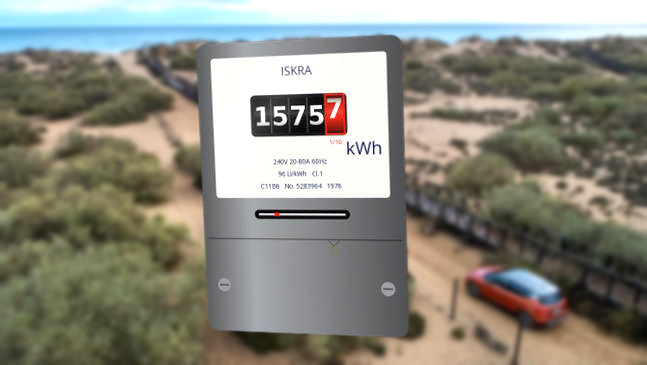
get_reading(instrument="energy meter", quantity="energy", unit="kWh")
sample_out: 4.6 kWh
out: 1575.7 kWh
